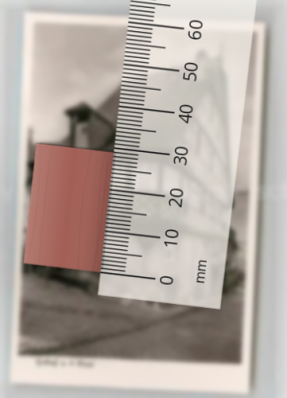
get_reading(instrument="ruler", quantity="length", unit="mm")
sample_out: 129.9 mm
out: 29 mm
